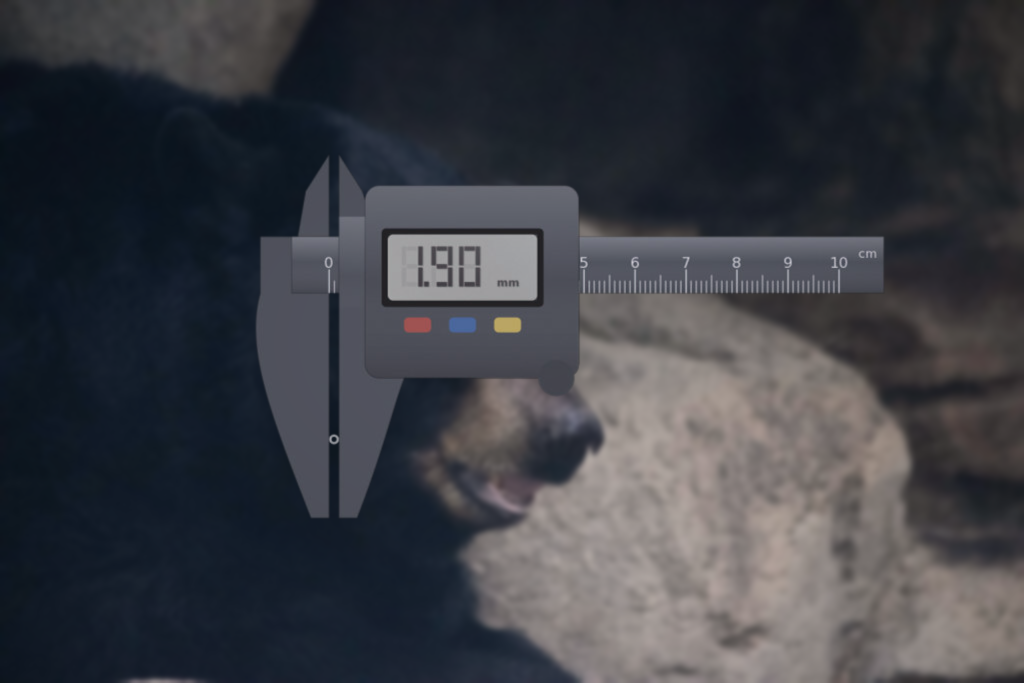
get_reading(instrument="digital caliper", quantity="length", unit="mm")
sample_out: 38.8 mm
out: 1.90 mm
